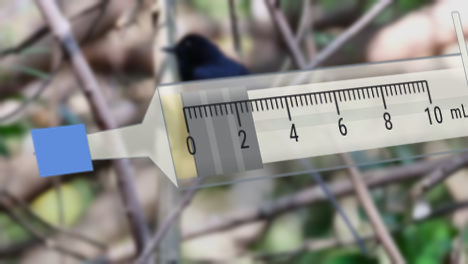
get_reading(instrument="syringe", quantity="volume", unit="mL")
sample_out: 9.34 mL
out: 0 mL
